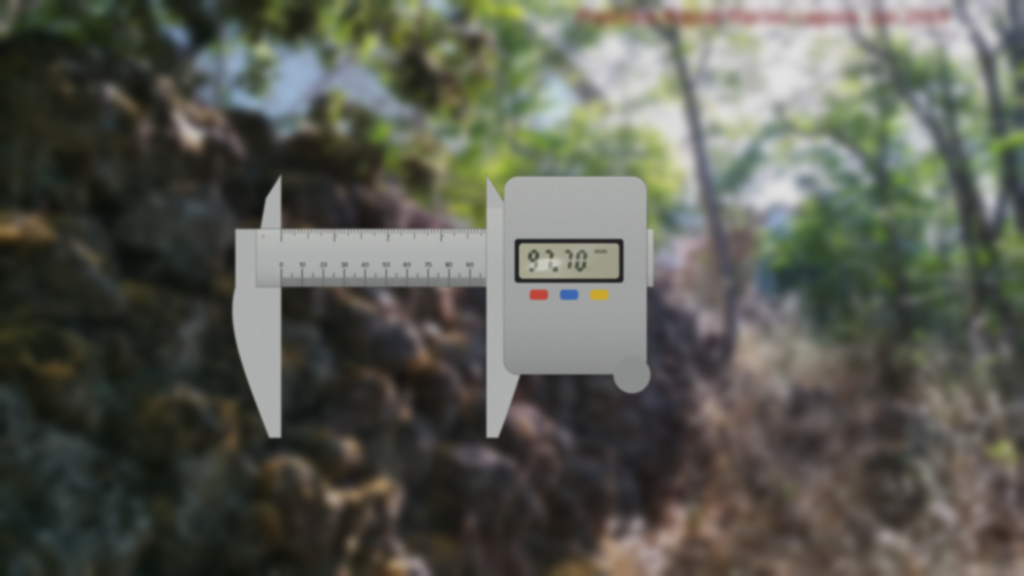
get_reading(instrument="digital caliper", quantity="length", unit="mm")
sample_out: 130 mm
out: 97.70 mm
